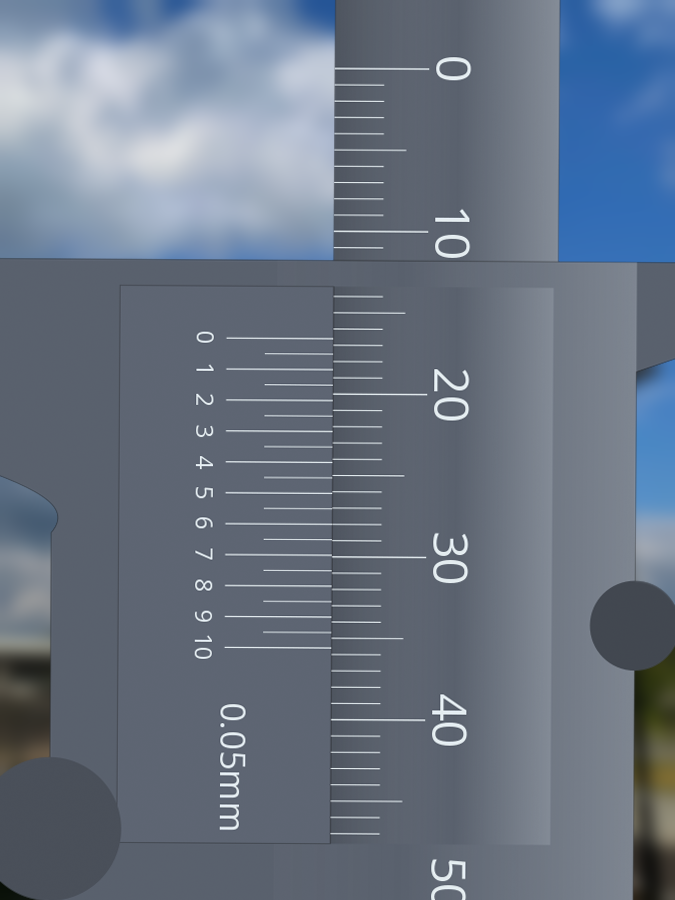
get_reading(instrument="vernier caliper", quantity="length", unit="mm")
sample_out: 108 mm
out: 16.6 mm
